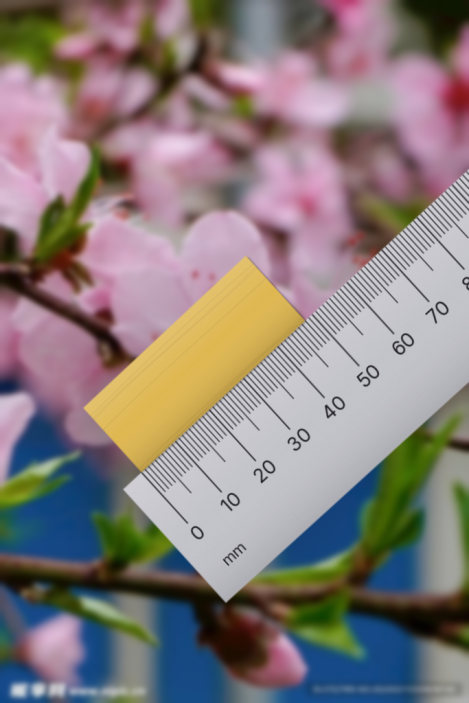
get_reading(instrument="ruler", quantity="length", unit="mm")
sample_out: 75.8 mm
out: 48 mm
